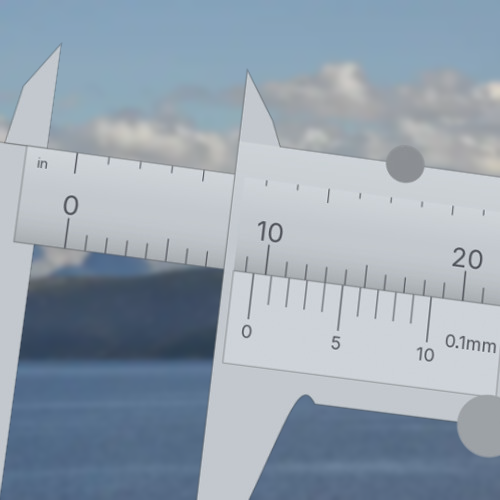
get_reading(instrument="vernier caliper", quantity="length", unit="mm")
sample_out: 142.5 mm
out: 9.4 mm
